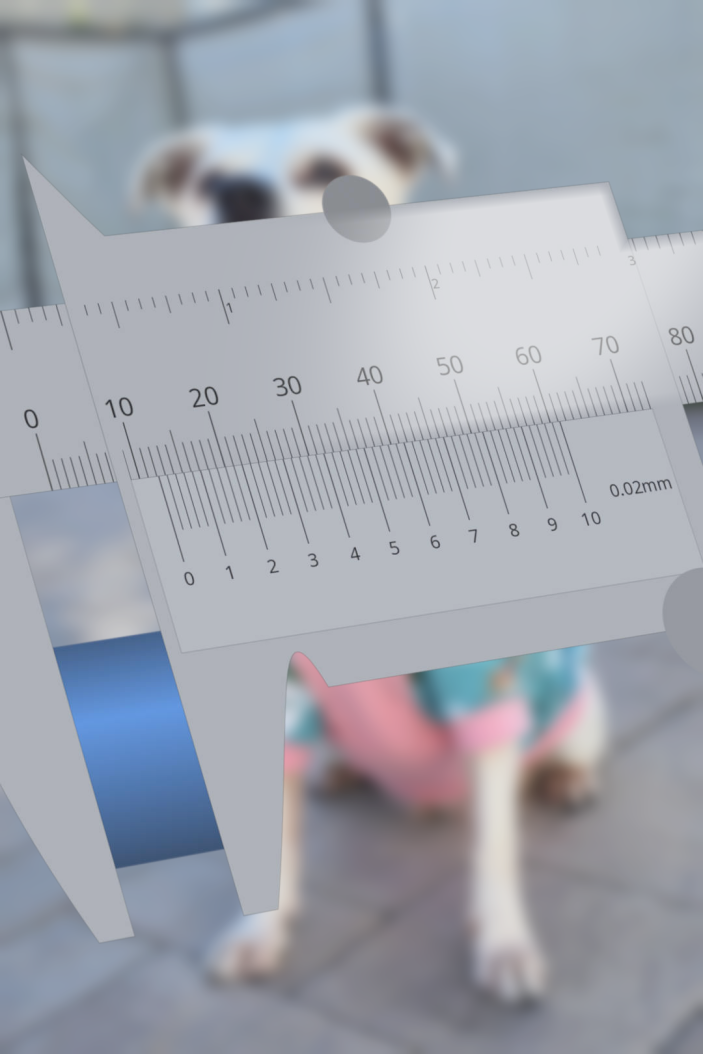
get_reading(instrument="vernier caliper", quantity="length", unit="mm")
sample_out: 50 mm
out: 12.2 mm
